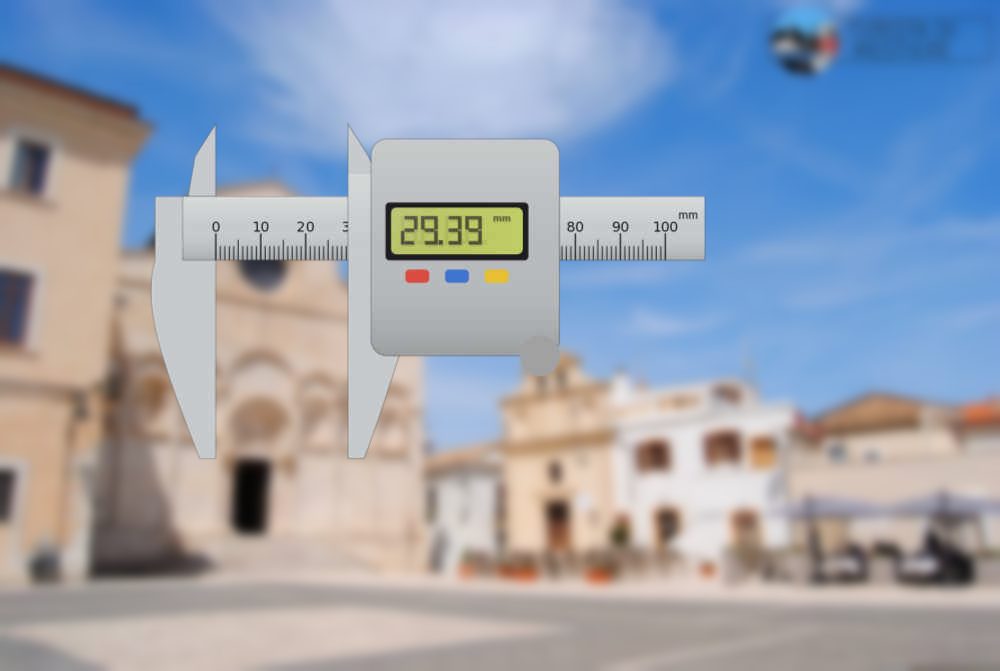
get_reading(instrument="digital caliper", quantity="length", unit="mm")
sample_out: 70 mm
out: 29.39 mm
